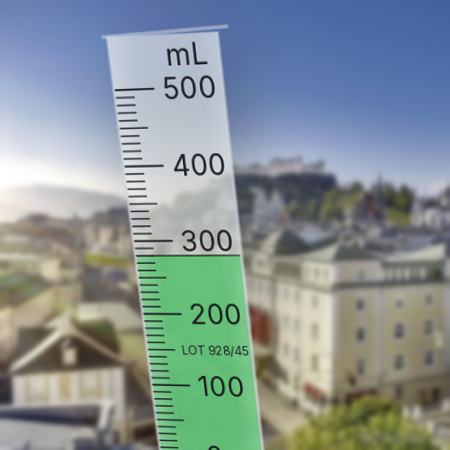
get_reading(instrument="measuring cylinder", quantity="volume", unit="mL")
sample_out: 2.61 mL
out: 280 mL
